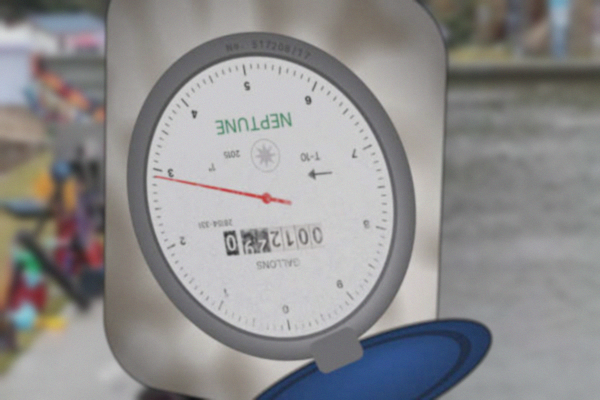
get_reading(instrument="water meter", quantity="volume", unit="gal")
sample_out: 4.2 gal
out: 12292.9 gal
